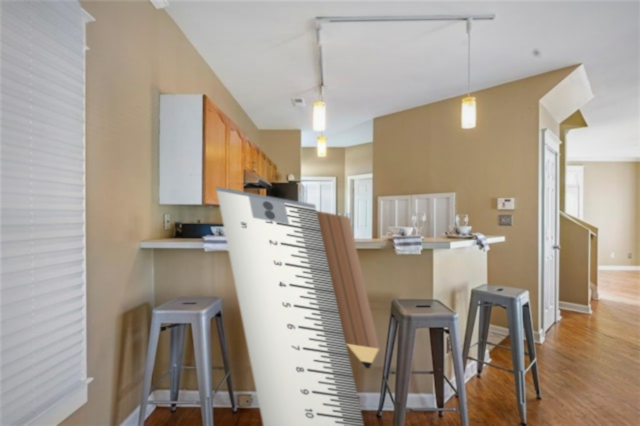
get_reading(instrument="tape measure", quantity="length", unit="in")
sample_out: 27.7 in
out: 7.5 in
